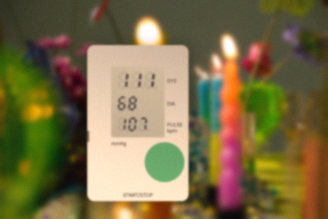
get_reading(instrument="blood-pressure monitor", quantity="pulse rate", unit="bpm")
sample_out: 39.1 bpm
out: 107 bpm
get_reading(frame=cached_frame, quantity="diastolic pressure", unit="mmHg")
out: 68 mmHg
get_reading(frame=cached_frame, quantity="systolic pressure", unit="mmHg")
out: 111 mmHg
